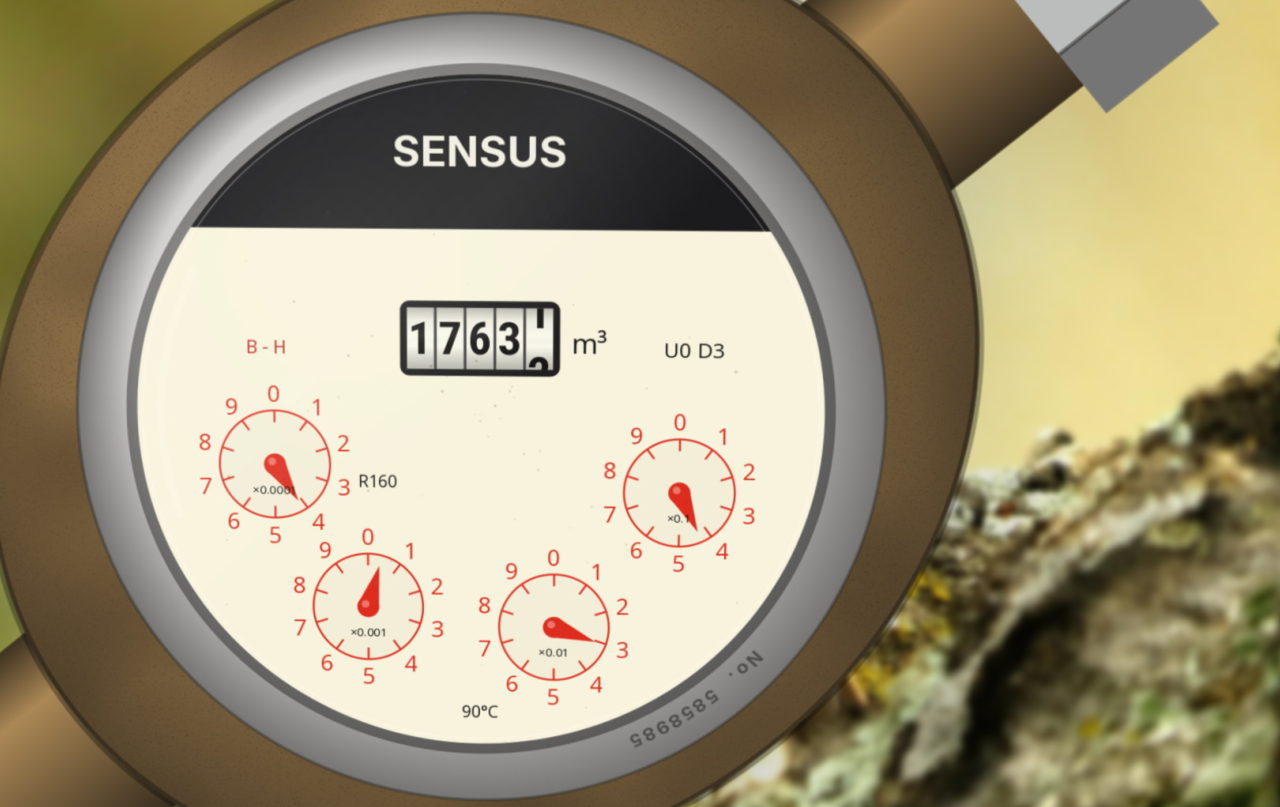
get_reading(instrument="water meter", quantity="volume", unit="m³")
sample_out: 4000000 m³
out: 17631.4304 m³
